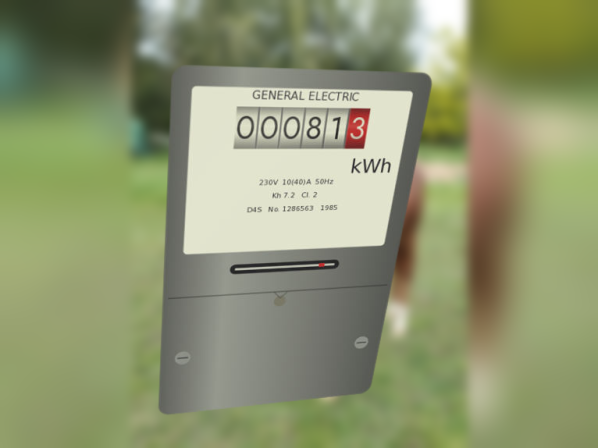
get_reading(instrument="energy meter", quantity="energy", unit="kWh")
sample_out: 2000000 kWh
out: 81.3 kWh
